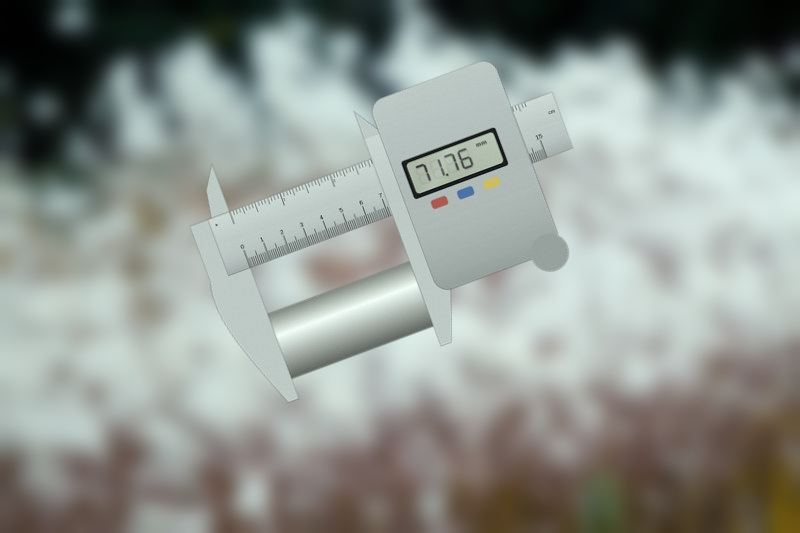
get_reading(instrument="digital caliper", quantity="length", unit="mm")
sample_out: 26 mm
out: 71.76 mm
